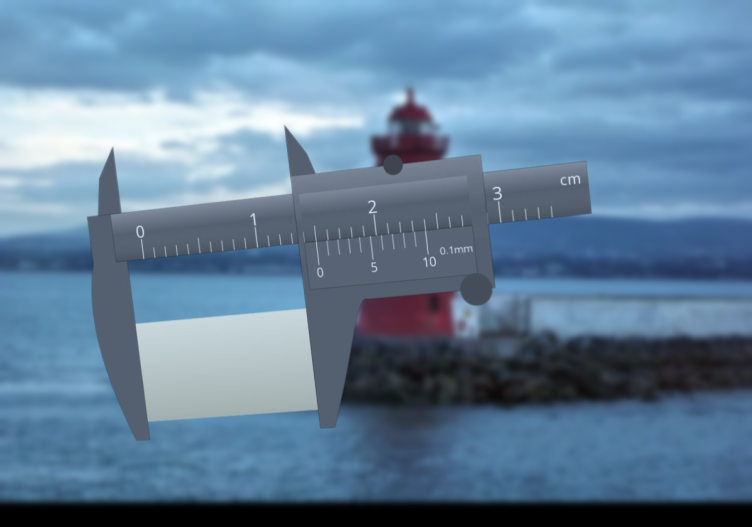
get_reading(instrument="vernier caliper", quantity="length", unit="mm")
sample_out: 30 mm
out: 15.0 mm
